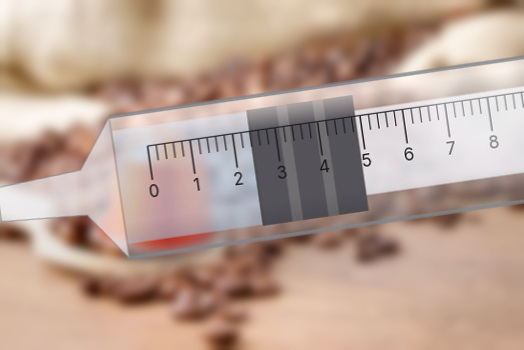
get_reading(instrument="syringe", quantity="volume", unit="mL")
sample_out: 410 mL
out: 2.4 mL
